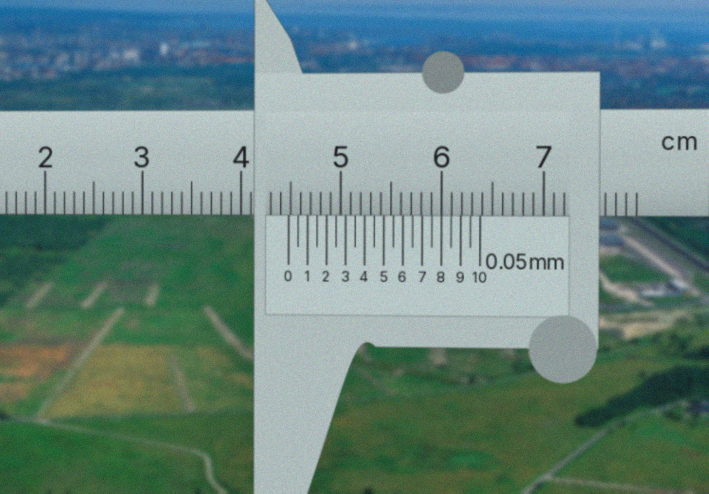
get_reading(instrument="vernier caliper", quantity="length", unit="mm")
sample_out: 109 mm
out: 44.8 mm
